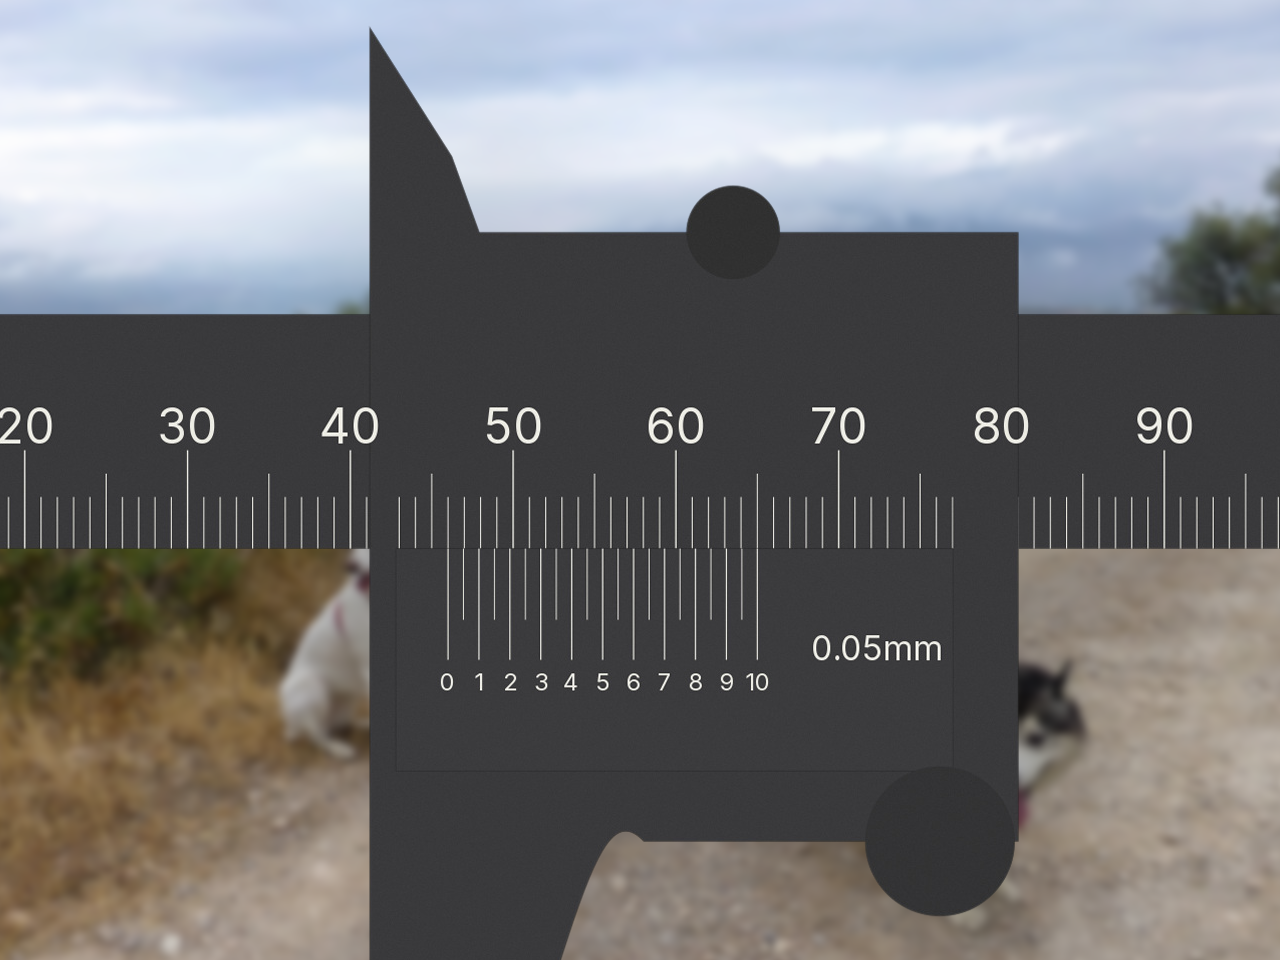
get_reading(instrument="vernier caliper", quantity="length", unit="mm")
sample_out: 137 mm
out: 46.0 mm
